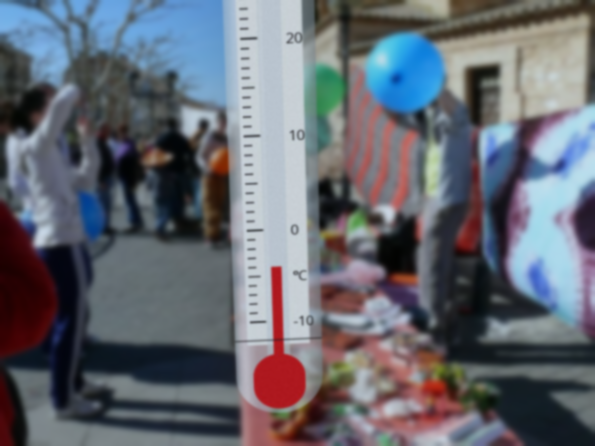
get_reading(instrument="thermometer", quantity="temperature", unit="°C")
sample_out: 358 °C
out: -4 °C
